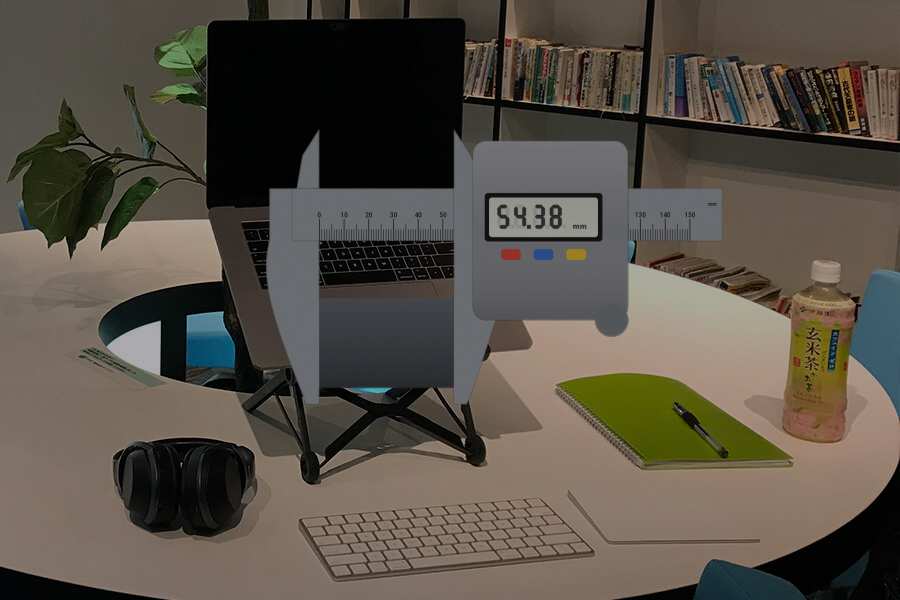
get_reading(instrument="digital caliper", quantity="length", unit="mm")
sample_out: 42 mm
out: 54.38 mm
